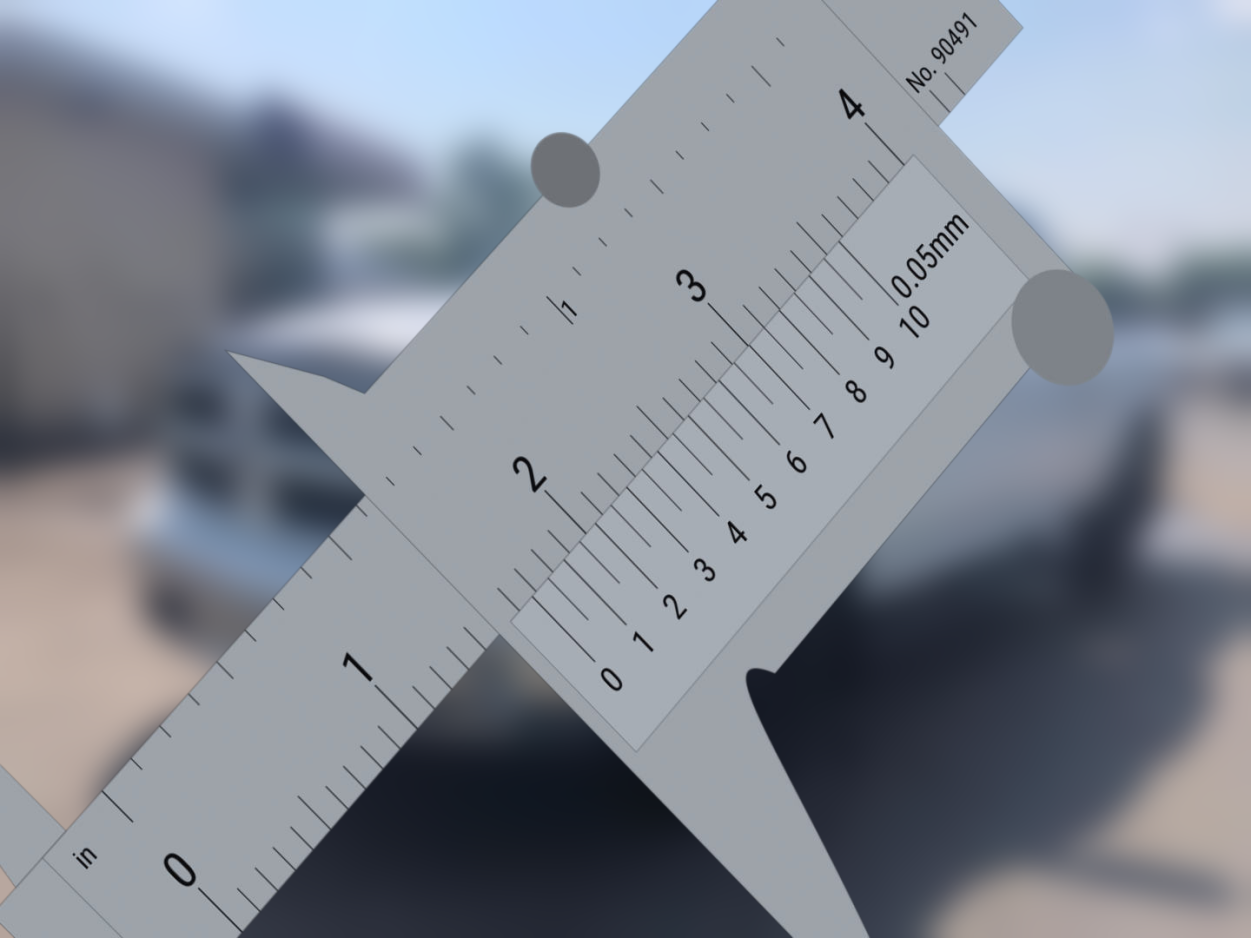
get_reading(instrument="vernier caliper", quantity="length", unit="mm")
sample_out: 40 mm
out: 16.75 mm
